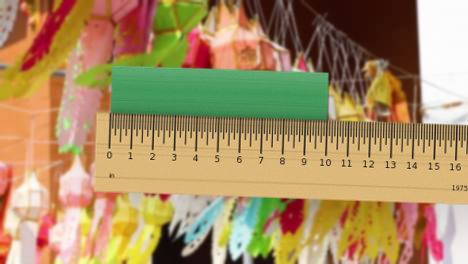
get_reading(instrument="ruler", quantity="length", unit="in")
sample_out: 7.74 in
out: 10 in
